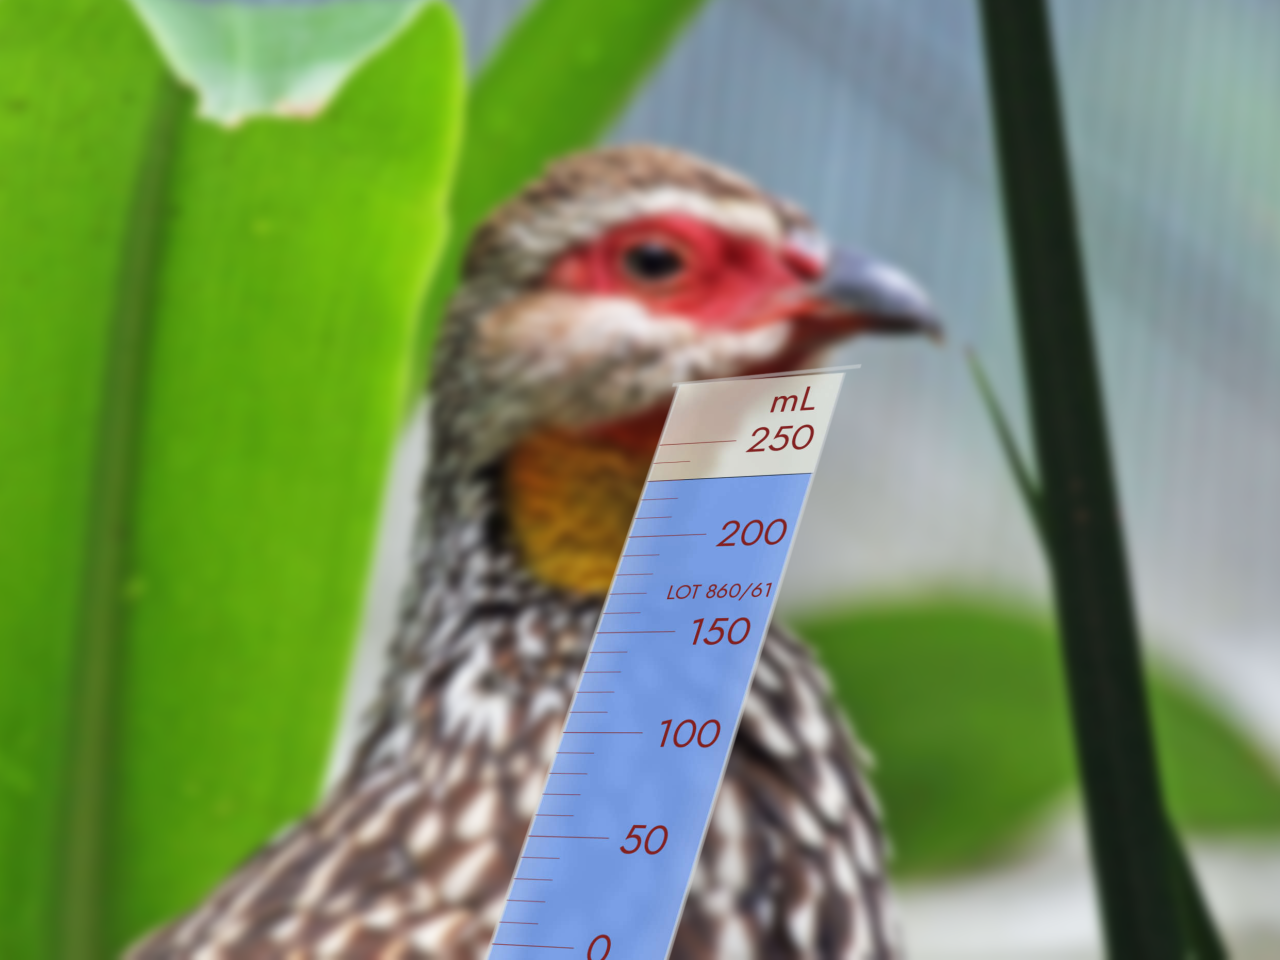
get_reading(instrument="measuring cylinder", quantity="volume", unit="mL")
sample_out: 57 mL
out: 230 mL
